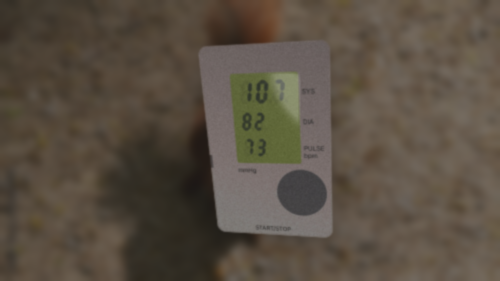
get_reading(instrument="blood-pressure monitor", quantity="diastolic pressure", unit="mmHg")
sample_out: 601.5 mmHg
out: 82 mmHg
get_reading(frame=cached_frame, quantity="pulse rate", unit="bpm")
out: 73 bpm
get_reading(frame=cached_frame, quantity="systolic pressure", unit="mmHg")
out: 107 mmHg
